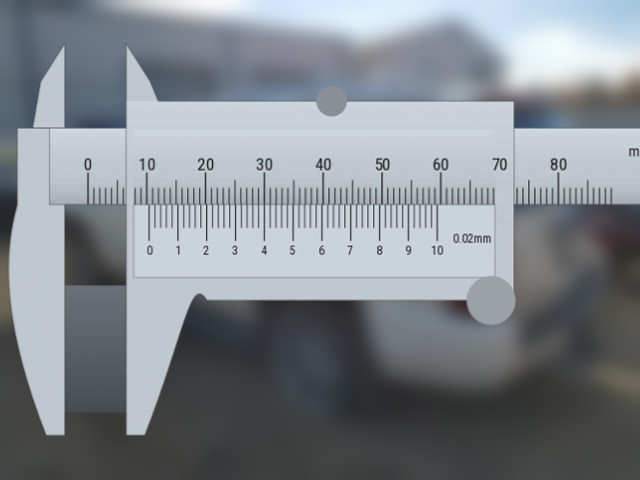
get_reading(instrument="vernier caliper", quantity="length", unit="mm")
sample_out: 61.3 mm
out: 10.4 mm
